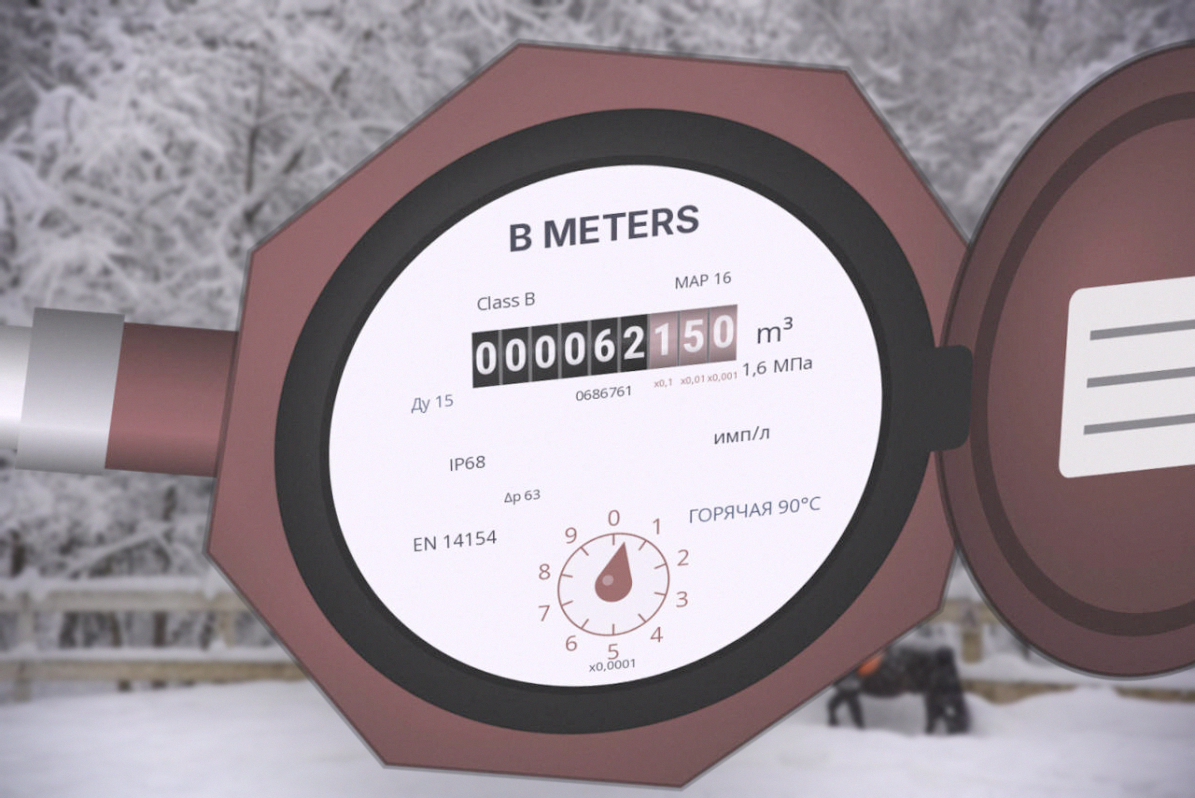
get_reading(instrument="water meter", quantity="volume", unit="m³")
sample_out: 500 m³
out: 62.1500 m³
